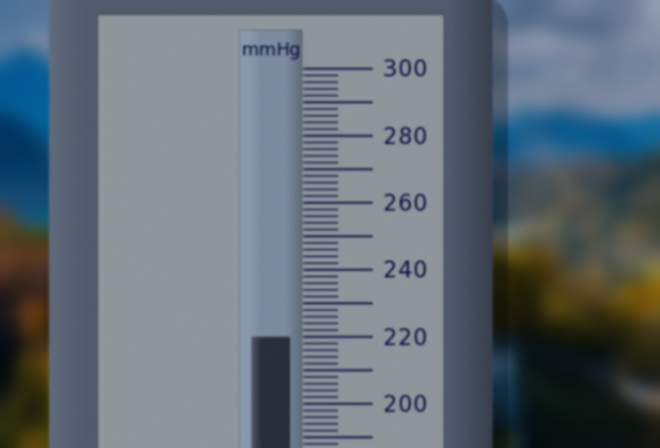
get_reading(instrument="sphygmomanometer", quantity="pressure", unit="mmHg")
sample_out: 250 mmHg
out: 220 mmHg
